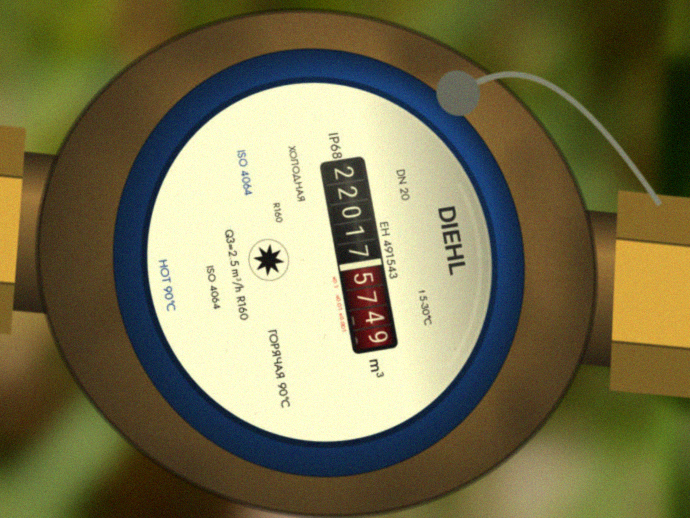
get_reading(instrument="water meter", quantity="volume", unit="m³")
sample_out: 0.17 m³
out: 22017.5749 m³
